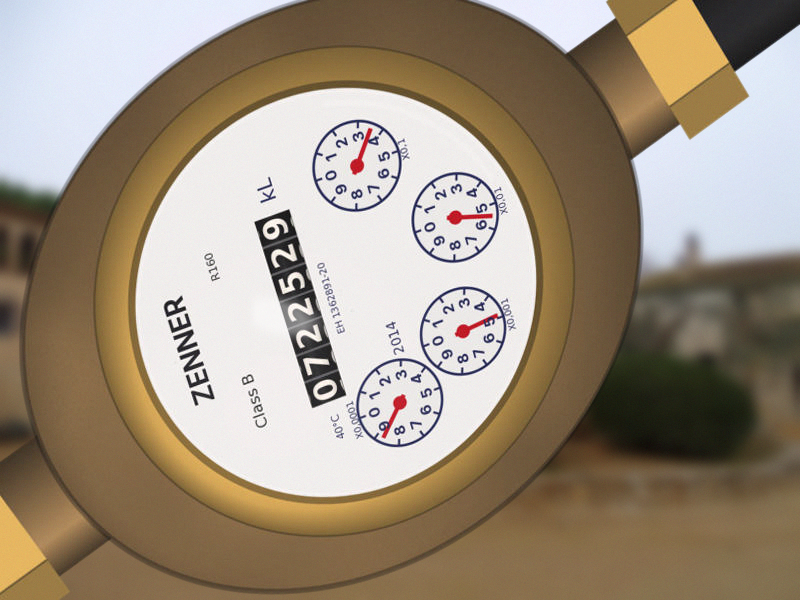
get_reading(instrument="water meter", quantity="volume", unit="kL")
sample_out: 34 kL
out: 722529.3548 kL
